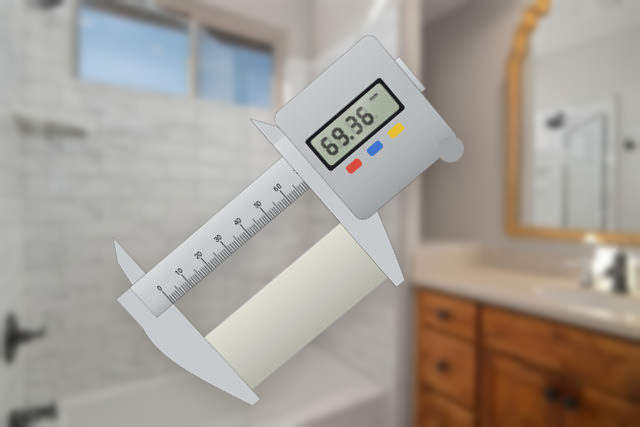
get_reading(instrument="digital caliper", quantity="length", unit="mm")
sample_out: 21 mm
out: 69.36 mm
